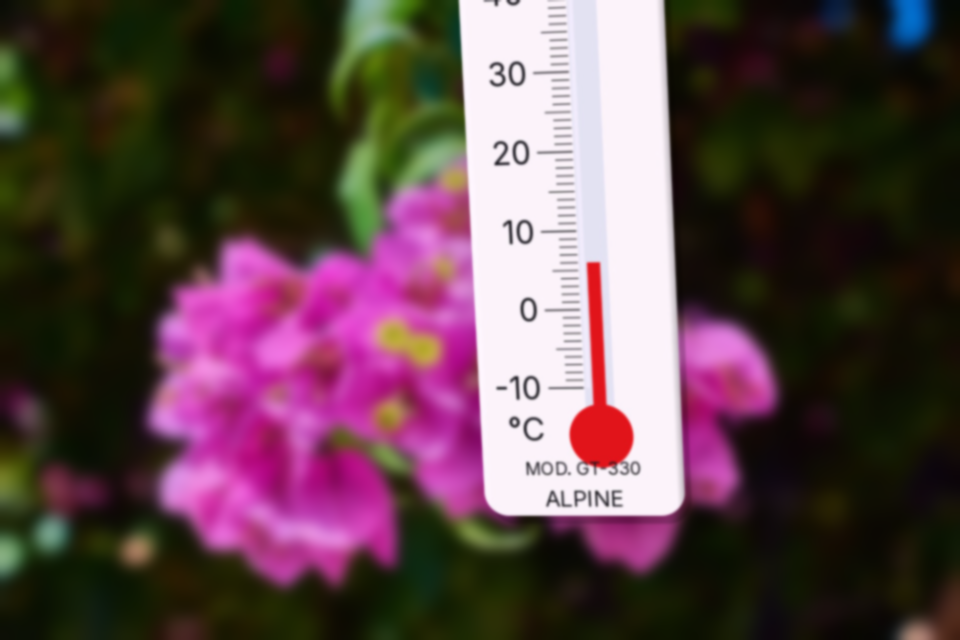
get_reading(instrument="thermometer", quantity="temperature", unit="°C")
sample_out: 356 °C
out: 6 °C
